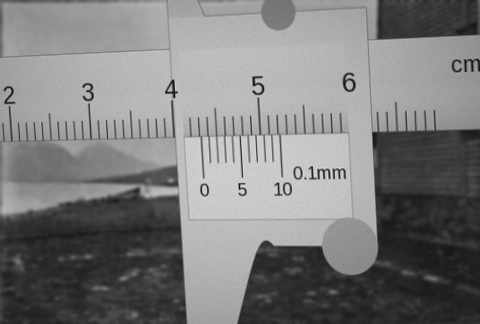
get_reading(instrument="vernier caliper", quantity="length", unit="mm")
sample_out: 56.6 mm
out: 43.2 mm
